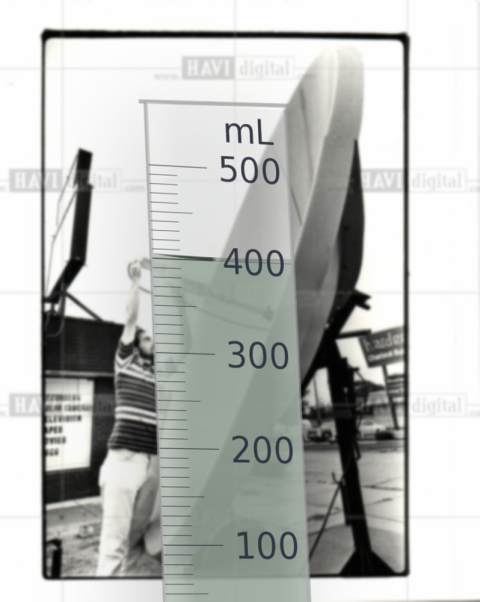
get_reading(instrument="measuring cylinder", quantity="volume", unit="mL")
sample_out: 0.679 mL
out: 400 mL
